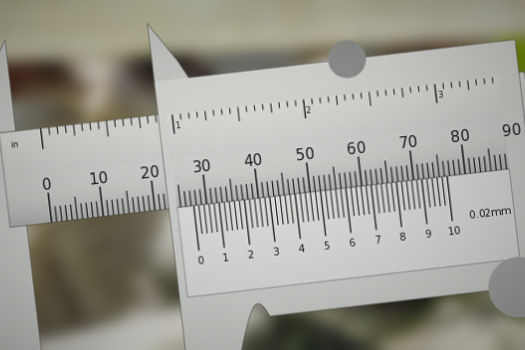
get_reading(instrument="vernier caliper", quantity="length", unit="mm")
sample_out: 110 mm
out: 27.5 mm
